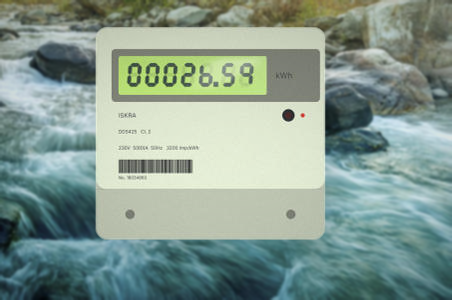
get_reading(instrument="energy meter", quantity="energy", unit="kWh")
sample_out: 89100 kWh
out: 26.59 kWh
